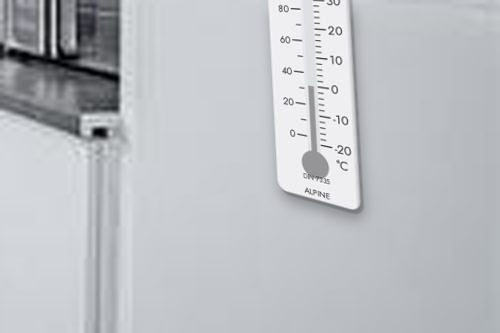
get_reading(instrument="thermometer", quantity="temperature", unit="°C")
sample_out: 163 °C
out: 0 °C
